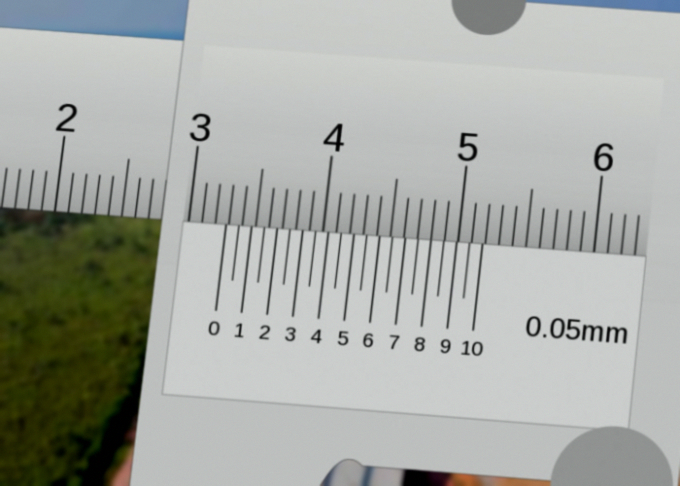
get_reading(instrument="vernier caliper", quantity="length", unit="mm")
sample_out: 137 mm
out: 32.8 mm
